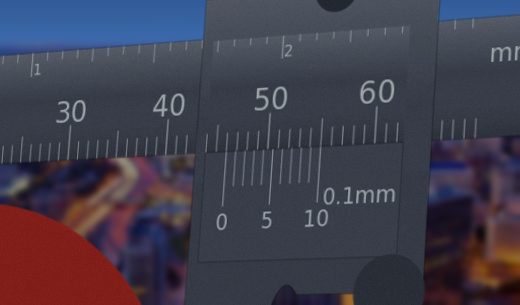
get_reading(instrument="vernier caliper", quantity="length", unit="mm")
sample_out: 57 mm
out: 46.0 mm
